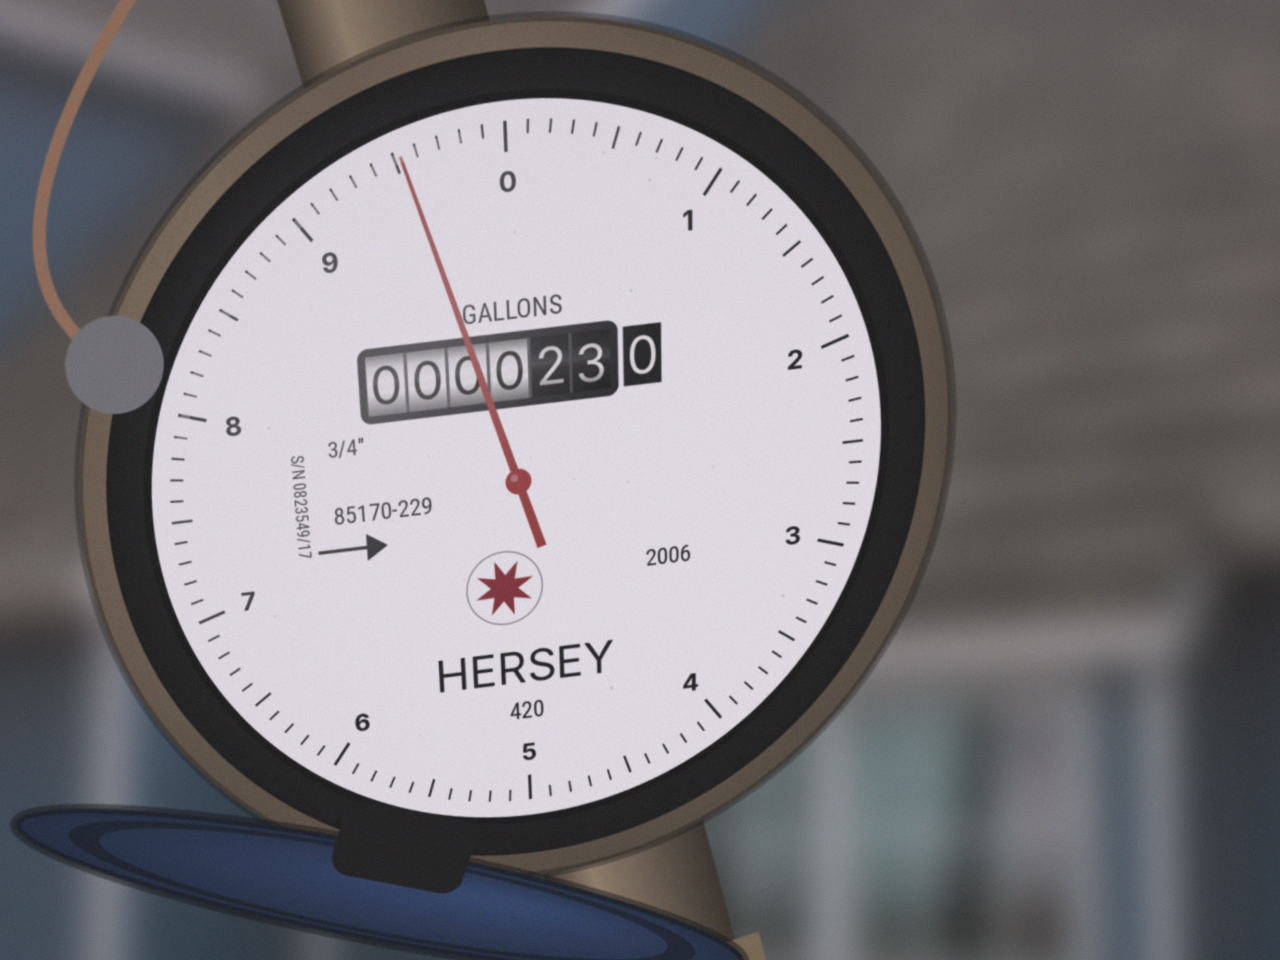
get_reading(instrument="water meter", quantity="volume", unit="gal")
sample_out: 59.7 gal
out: 229.5 gal
